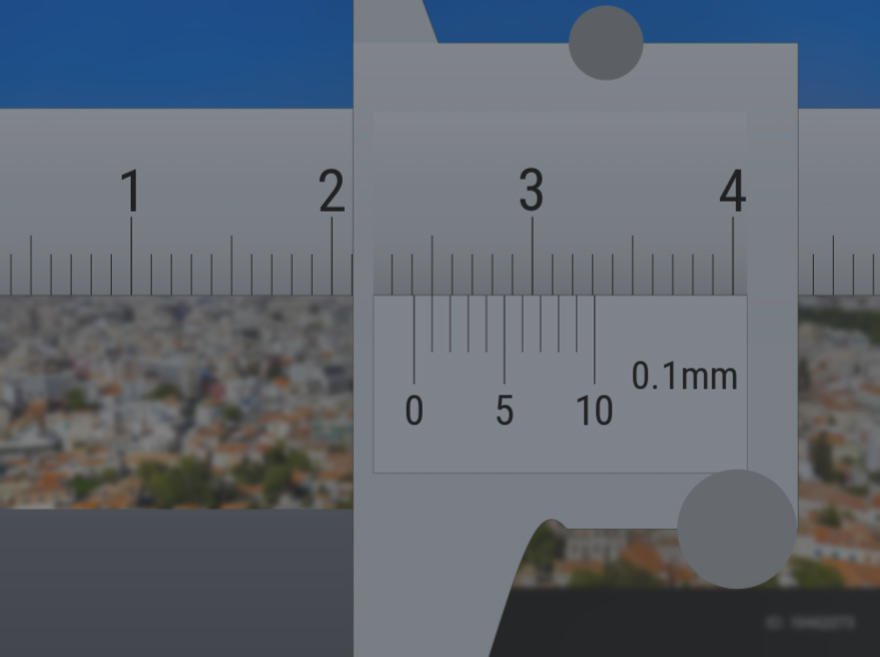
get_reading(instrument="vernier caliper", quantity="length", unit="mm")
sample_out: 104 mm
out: 24.1 mm
